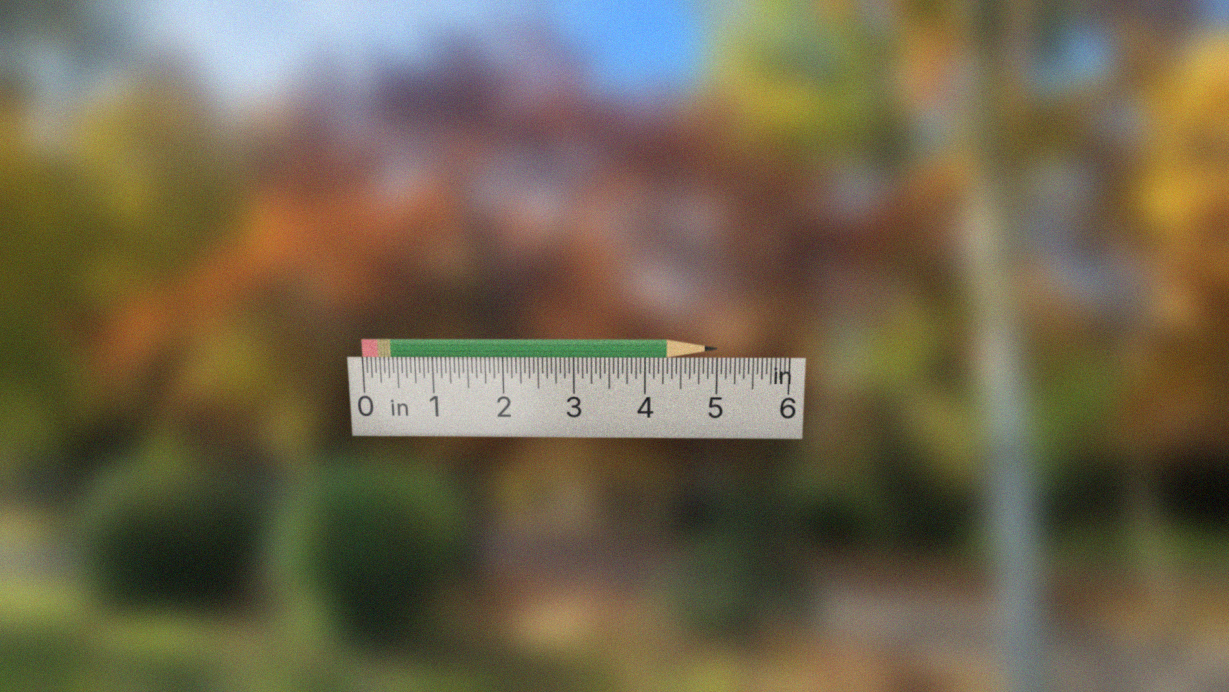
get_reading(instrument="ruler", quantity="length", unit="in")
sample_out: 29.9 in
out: 5 in
